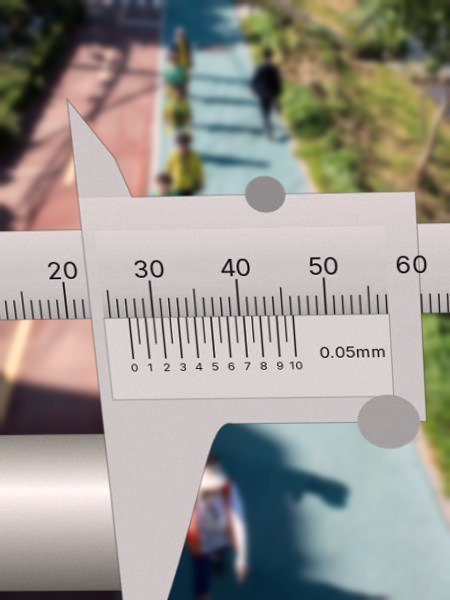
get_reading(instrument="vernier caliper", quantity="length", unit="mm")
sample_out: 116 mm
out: 27.2 mm
